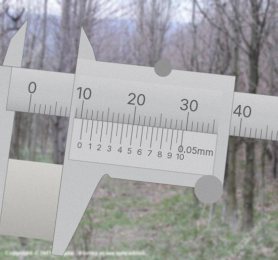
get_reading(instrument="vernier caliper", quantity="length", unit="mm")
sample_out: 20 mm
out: 10.4 mm
